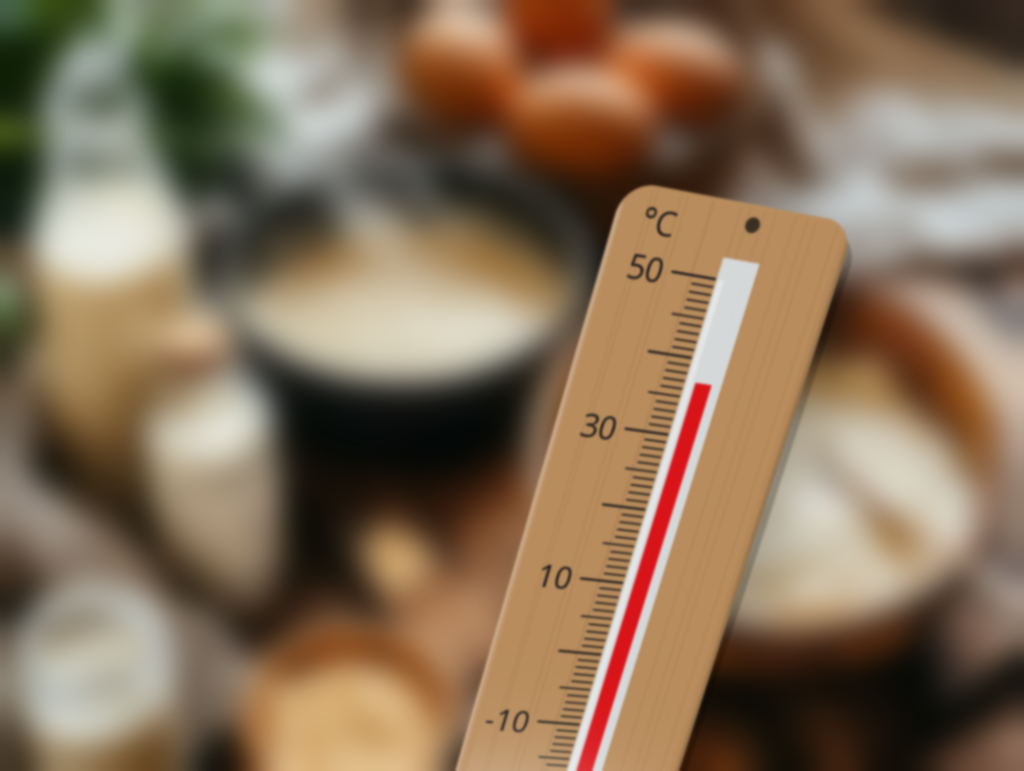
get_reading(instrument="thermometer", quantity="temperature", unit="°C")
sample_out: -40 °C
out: 37 °C
